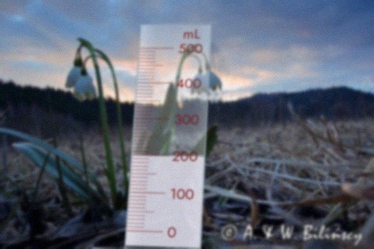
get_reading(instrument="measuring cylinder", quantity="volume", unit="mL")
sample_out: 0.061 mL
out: 200 mL
